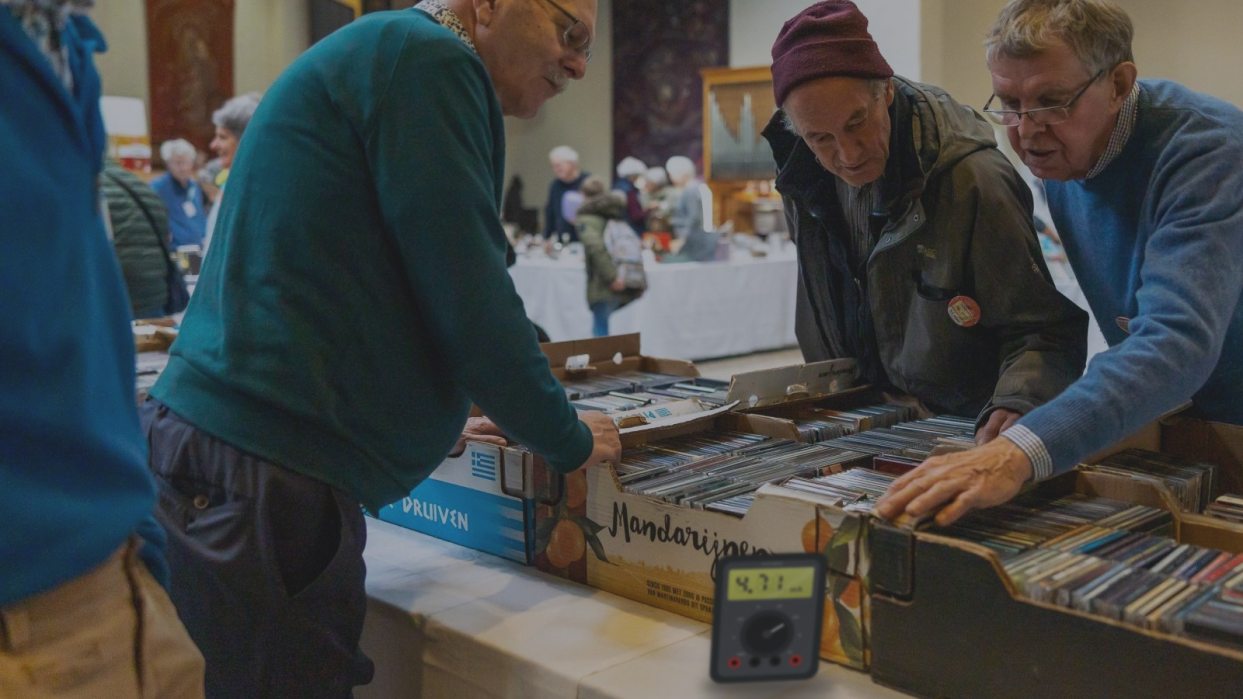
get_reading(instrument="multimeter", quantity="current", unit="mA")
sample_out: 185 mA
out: 4.71 mA
